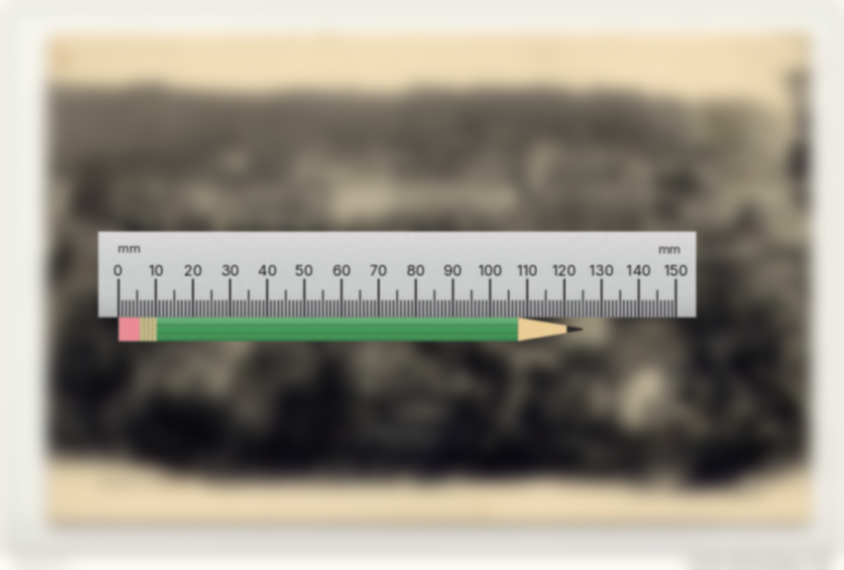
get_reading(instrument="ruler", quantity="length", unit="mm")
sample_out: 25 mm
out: 125 mm
